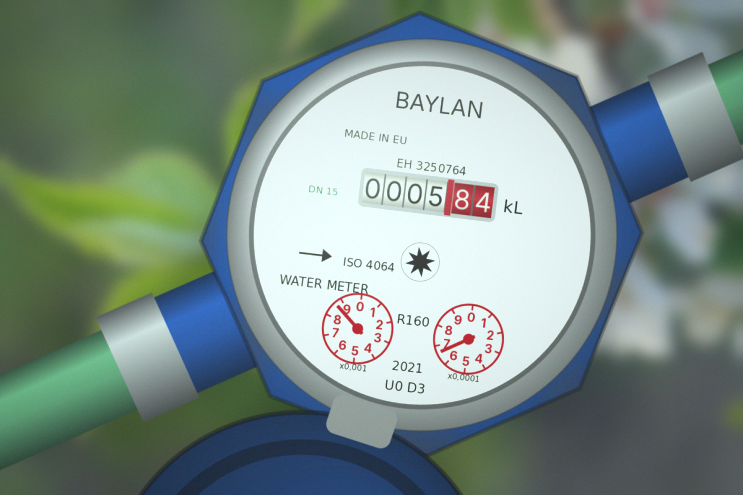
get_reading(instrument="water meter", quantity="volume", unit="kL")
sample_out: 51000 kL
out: 5.8486 kL
